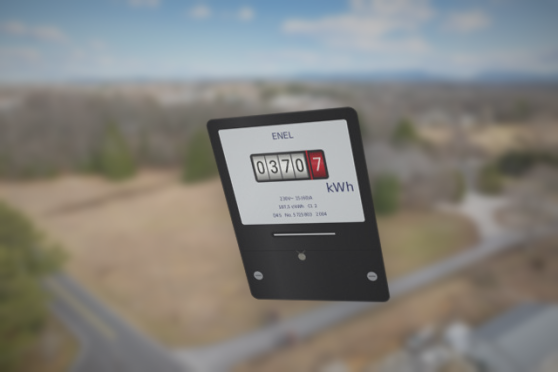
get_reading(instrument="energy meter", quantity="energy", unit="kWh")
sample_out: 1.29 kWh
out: 370.7 kWh
